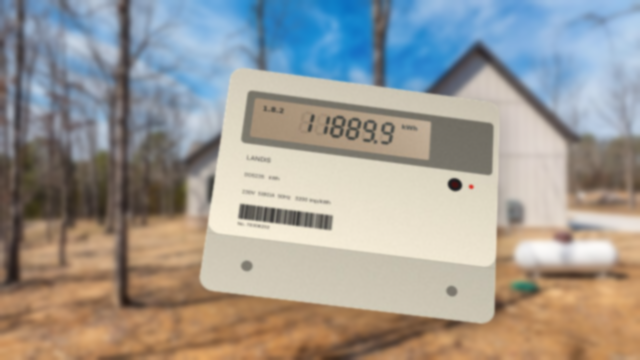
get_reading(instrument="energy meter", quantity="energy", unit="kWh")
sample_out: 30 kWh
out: 11889.9 kWh
